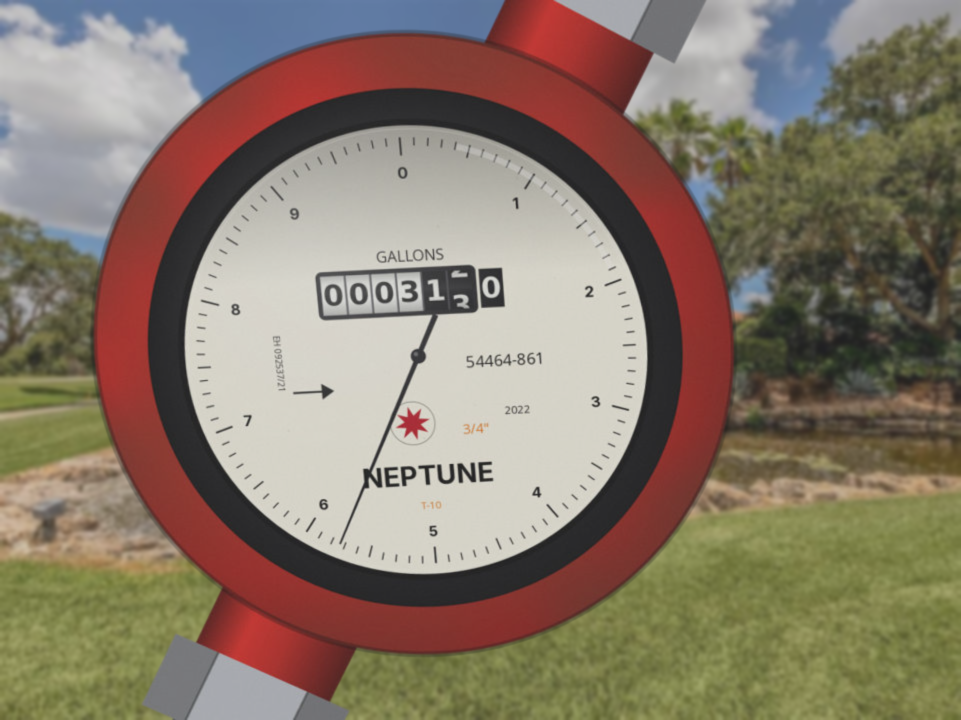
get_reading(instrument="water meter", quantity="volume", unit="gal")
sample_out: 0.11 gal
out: 3125.7 gal
